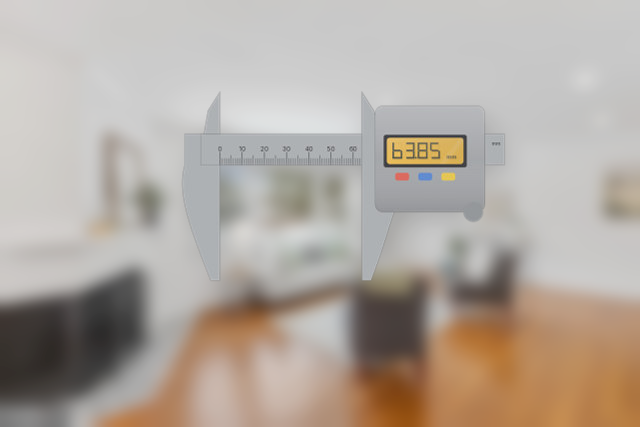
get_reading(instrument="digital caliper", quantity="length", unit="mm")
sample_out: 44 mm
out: 63.85 mm
